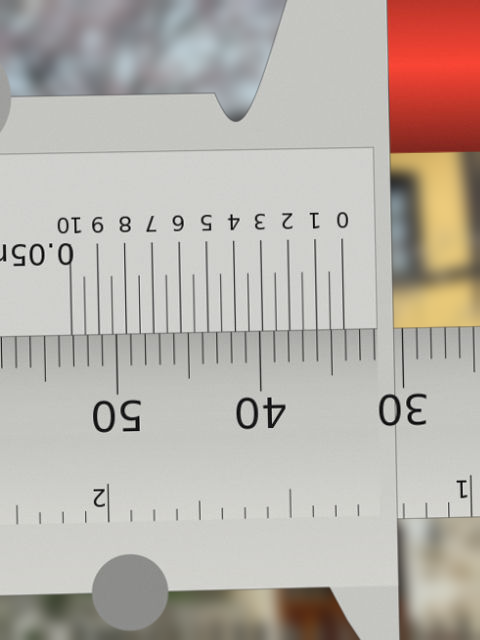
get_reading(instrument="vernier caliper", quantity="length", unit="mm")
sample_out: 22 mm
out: 34.1 mm
